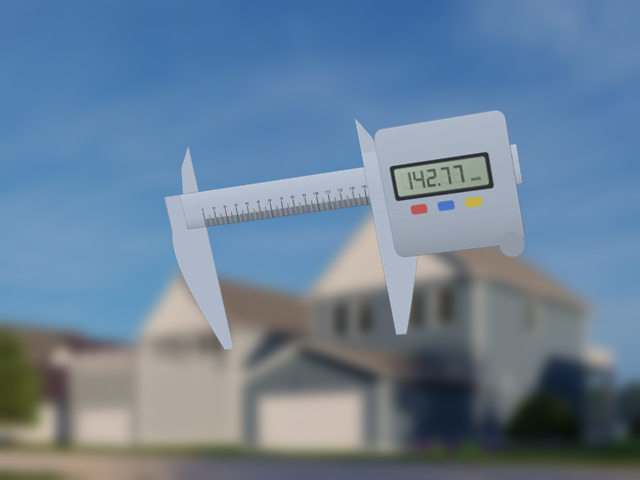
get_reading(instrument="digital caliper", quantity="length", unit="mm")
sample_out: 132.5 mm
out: 142.77 mm
